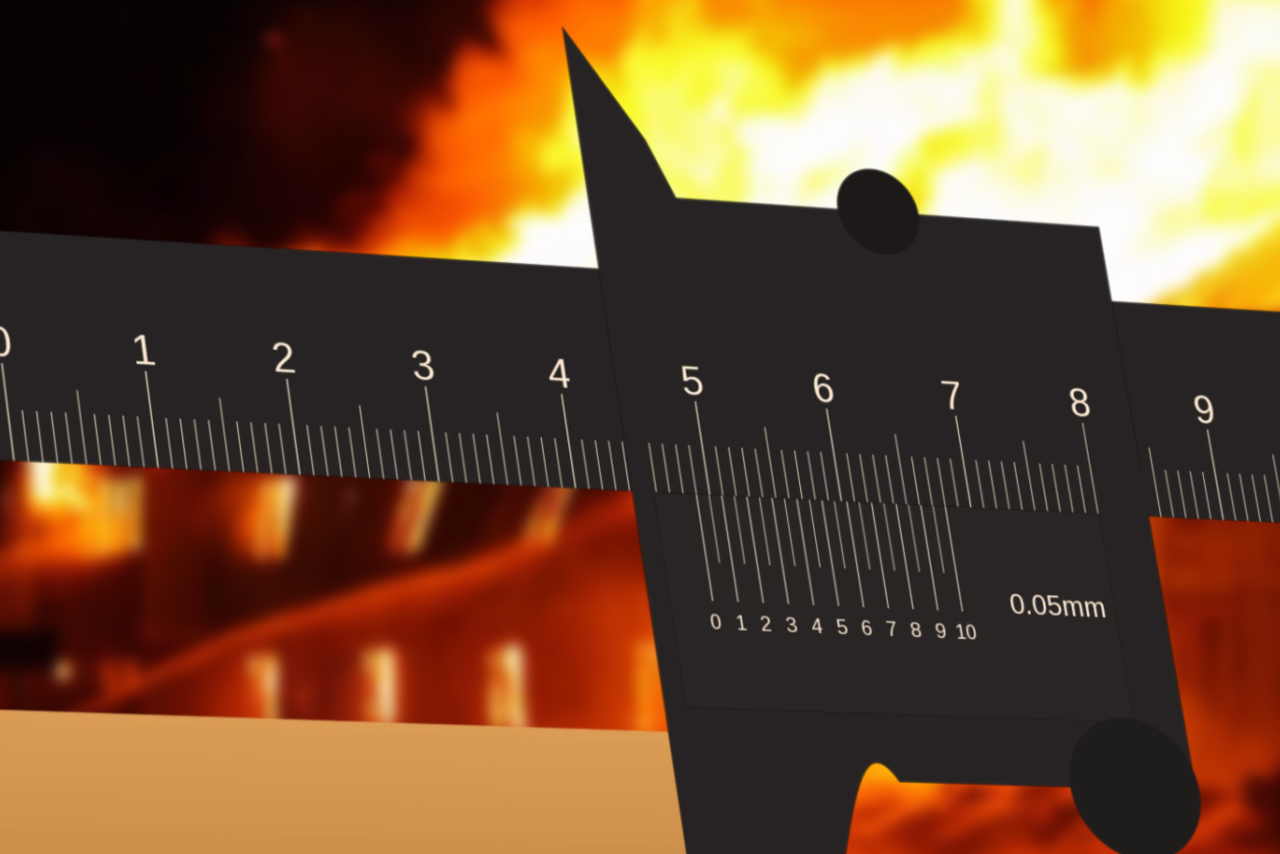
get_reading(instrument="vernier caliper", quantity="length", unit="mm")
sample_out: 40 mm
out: 49.0 mm
